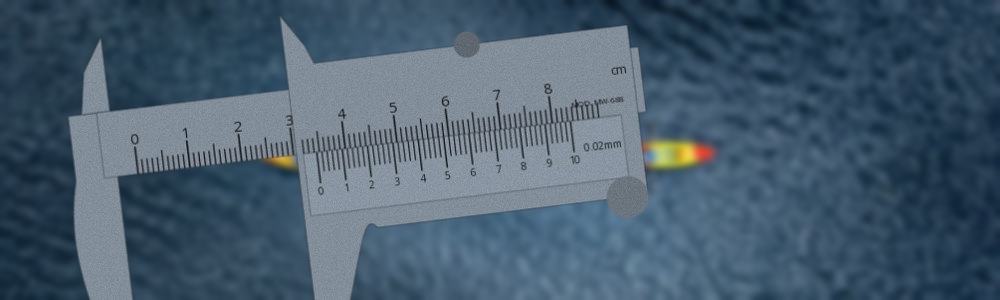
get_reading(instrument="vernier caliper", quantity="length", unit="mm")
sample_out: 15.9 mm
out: 34.5 mm
